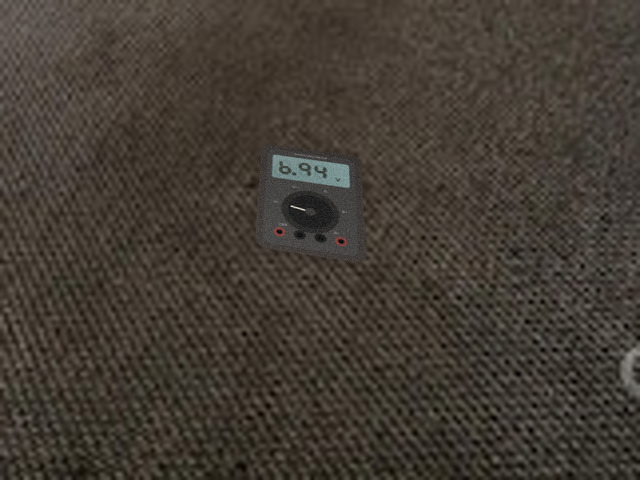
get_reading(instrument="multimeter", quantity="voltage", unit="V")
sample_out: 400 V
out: 6.94 V
